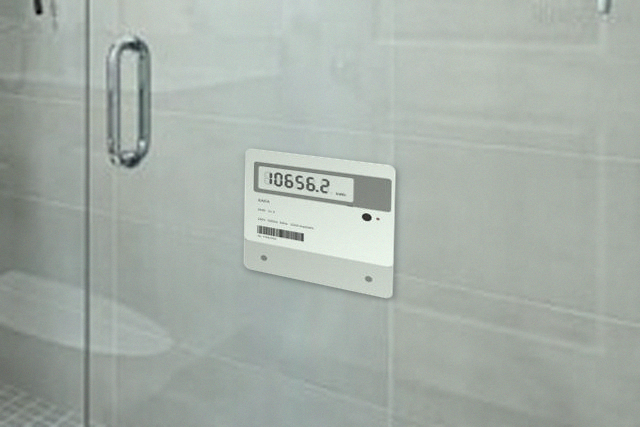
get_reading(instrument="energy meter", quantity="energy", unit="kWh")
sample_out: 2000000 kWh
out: 10656.2 kWh
